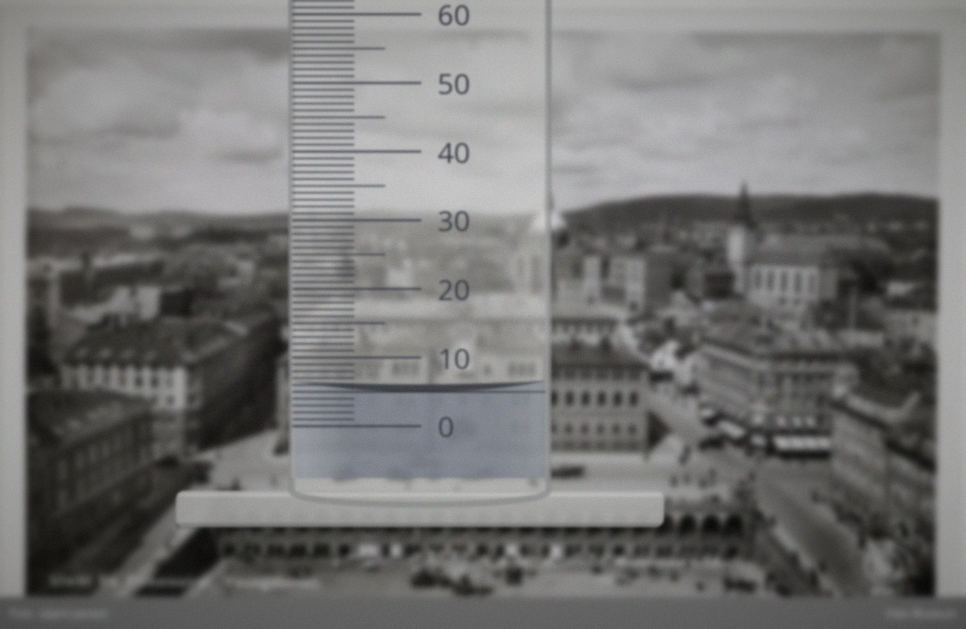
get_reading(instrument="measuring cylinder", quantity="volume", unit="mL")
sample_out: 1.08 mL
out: 5 mL
